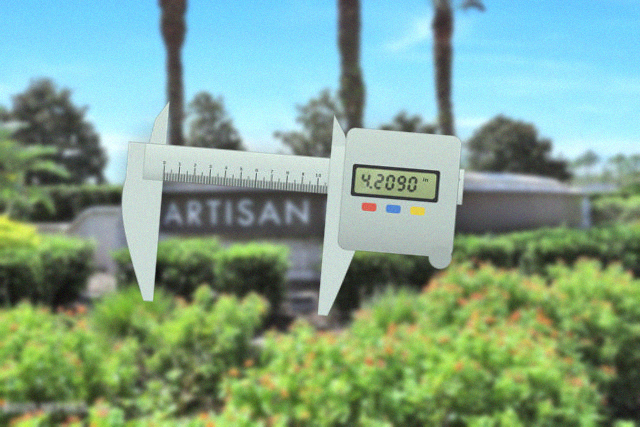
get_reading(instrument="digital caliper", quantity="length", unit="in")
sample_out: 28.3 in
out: 4.2090 in
